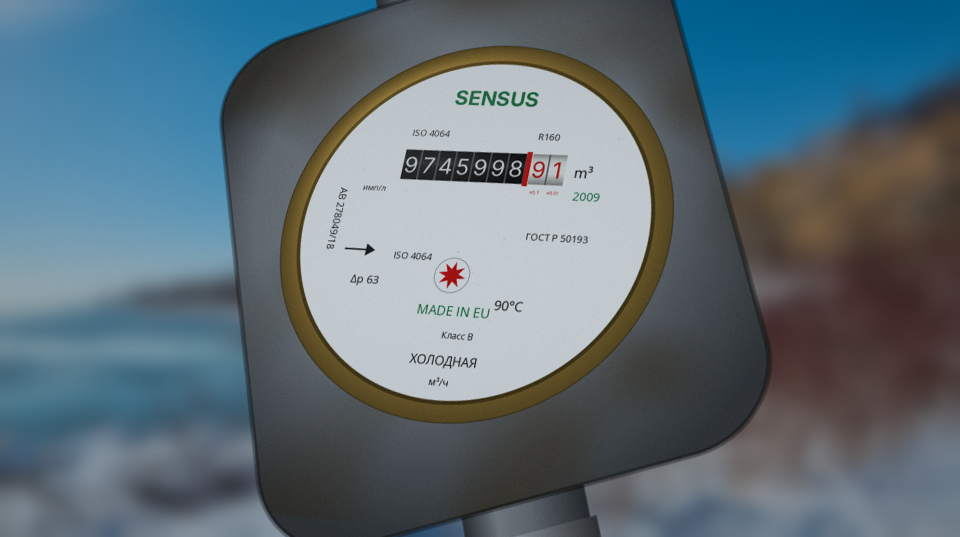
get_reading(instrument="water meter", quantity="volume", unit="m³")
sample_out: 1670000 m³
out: 9745998.91 m³
